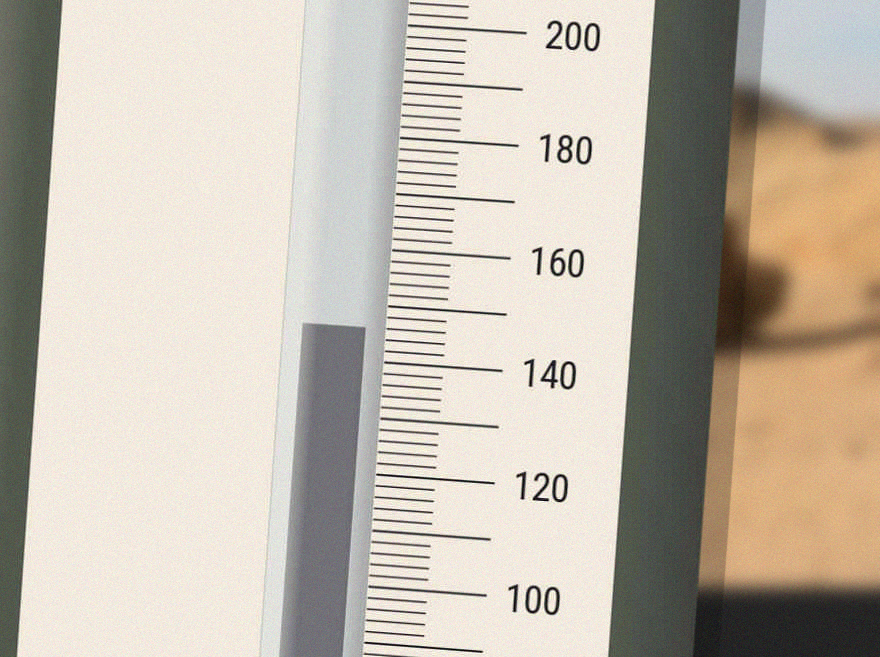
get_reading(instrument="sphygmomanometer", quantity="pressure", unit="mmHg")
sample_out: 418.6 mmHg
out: 146 mmHg
